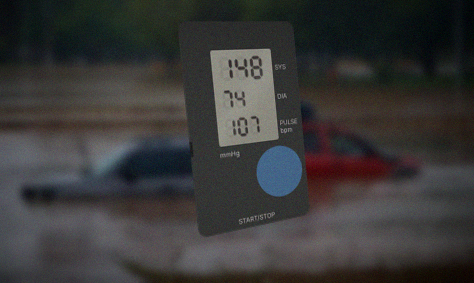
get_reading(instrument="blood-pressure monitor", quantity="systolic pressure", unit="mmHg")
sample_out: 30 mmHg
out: 148 mmHg
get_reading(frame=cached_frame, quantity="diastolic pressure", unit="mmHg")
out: 74 mmHg
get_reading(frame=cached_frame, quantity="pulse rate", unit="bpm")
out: 107 bpm
